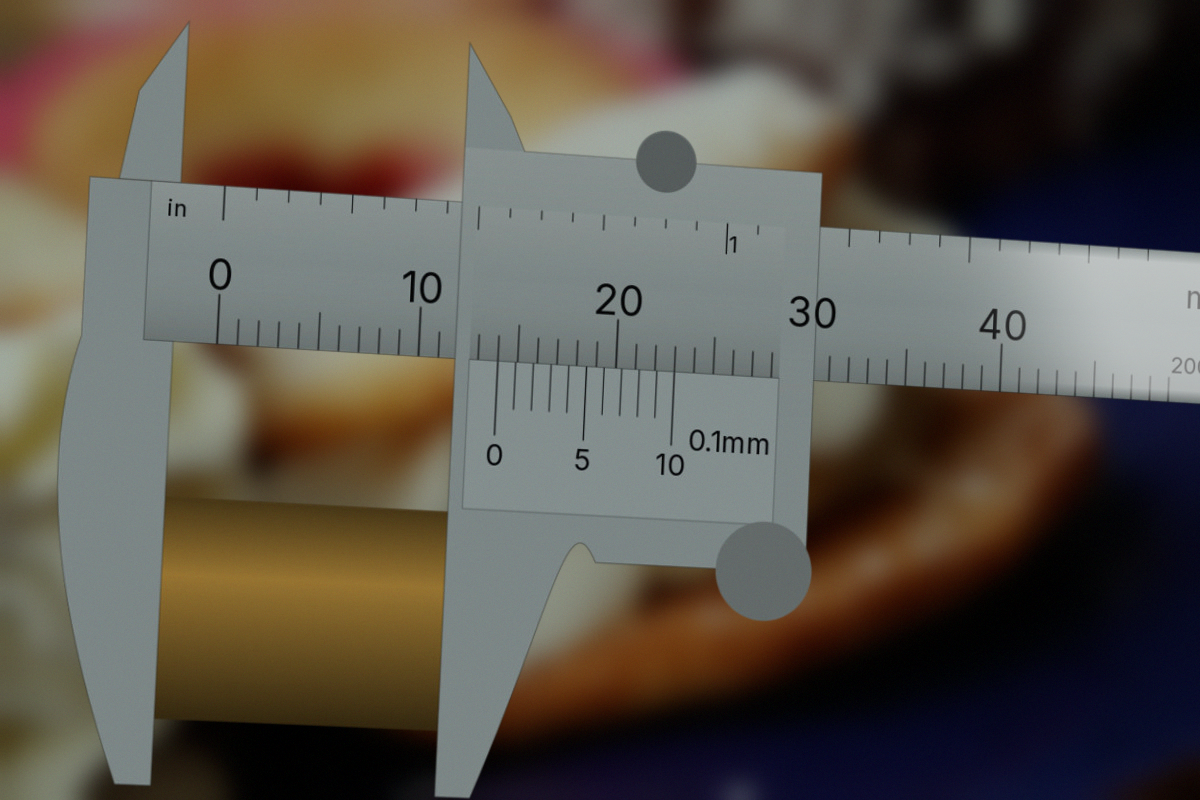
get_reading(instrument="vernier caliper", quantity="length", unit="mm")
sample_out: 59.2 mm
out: 14.0 mm
